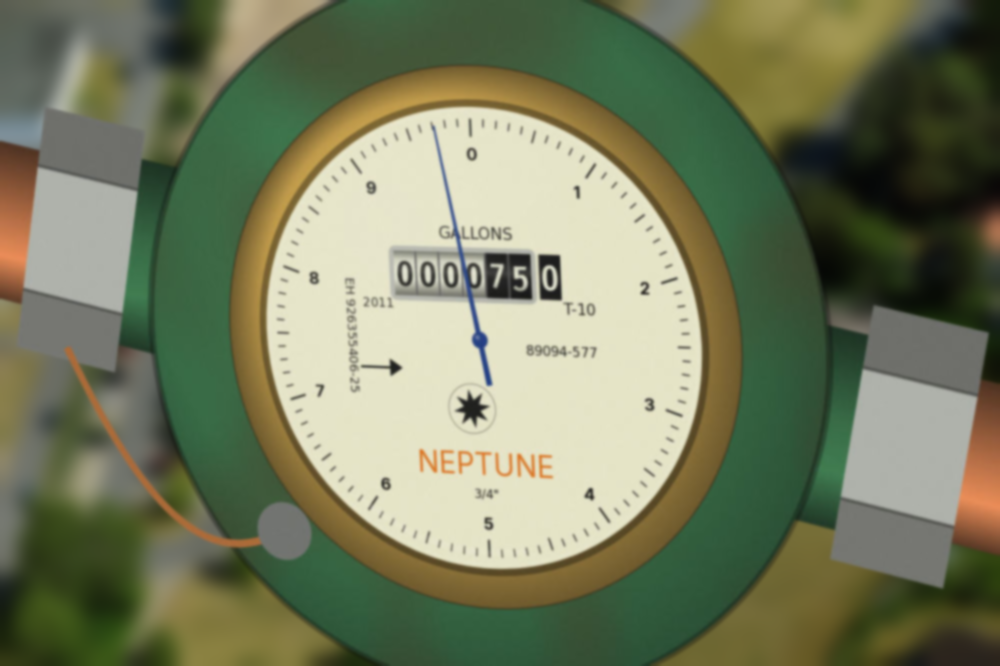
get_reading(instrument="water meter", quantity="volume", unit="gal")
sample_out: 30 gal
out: 749.7 gal
